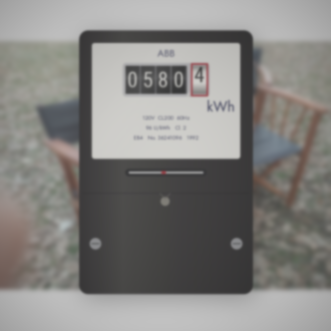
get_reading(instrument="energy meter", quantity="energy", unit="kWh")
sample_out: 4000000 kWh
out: 580.4 kWh
